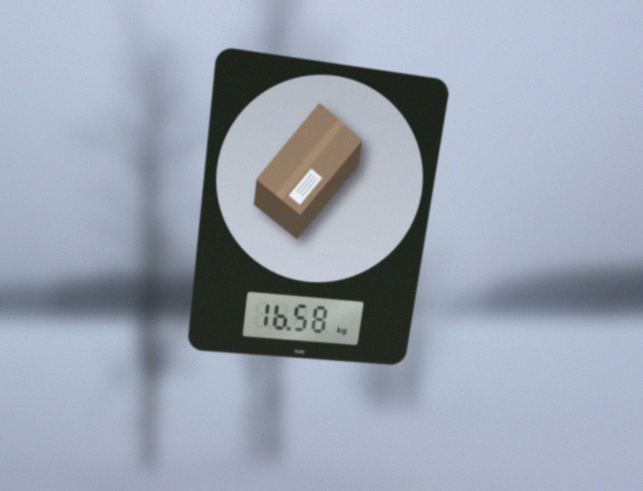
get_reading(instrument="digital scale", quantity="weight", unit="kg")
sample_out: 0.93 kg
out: 16.58 kg
